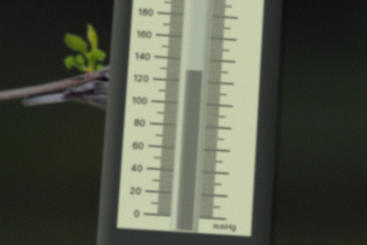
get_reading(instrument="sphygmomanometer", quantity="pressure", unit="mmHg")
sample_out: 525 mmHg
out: 130 mmHg
